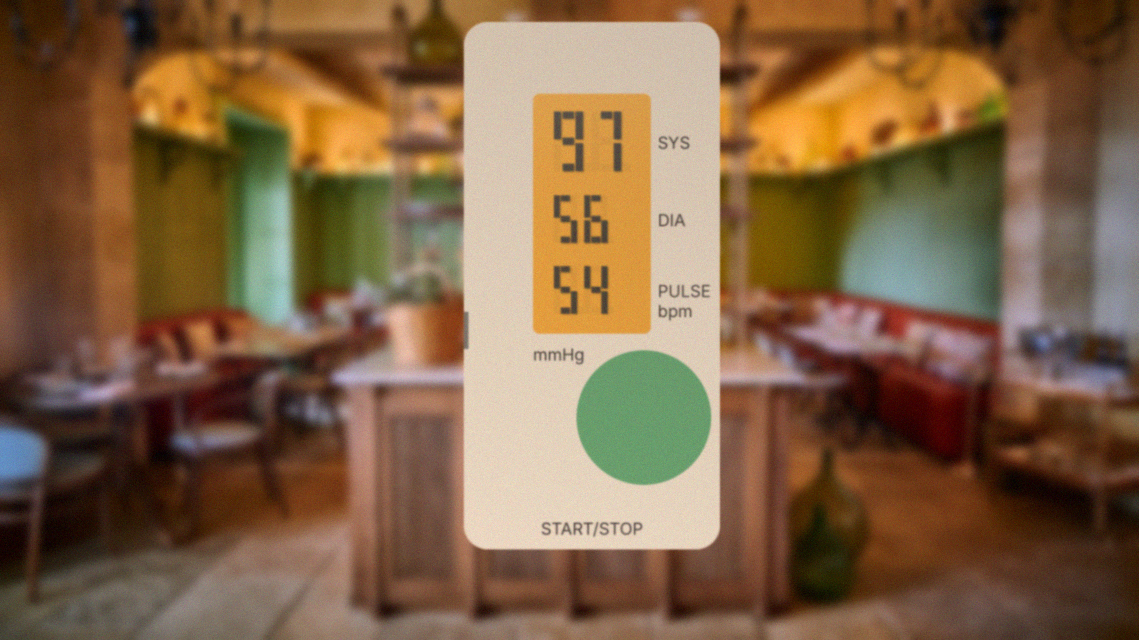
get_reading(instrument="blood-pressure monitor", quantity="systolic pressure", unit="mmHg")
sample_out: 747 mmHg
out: 97 mmHg
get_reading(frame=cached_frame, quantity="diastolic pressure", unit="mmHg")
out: 56 mmHg
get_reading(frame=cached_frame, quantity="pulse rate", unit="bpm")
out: 54 bpm
